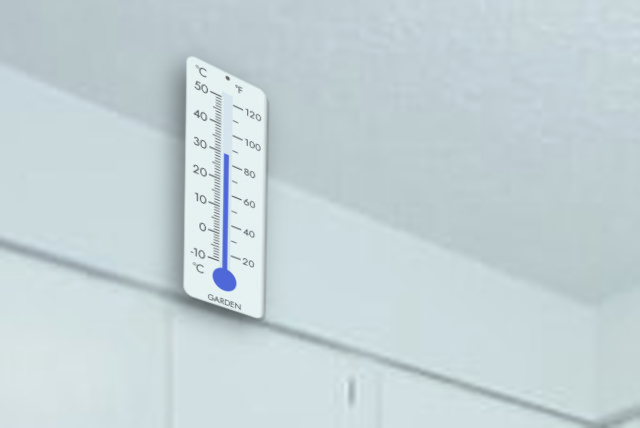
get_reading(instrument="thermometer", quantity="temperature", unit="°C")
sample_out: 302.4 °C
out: 30 °C
